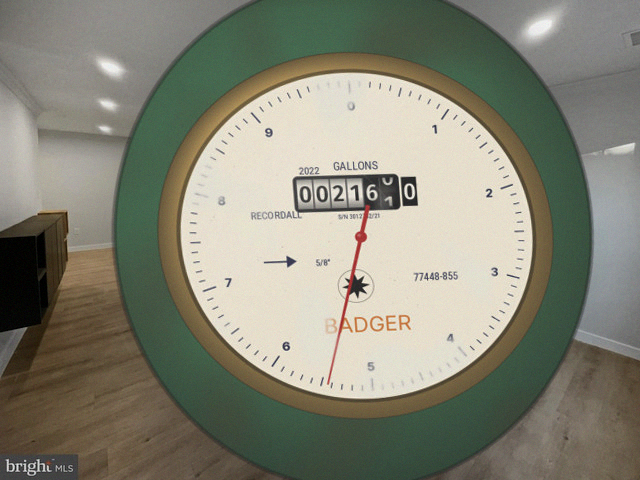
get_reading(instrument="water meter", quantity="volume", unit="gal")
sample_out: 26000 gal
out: 21605.4 gal
